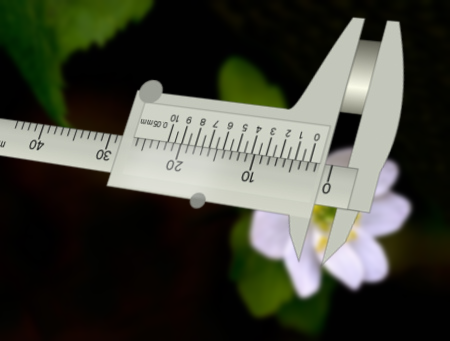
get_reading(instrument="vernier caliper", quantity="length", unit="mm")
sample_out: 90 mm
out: 2.8 mm
